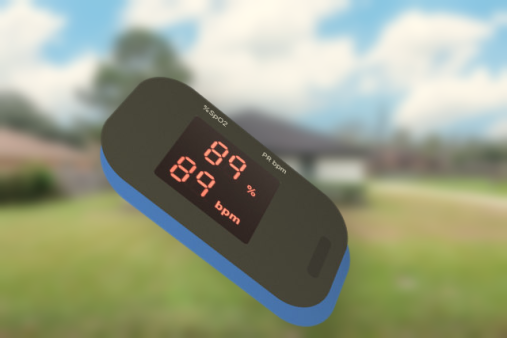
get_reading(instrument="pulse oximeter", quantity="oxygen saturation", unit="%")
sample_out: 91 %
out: 89 %
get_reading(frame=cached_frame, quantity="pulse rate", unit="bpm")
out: 89 bpm
